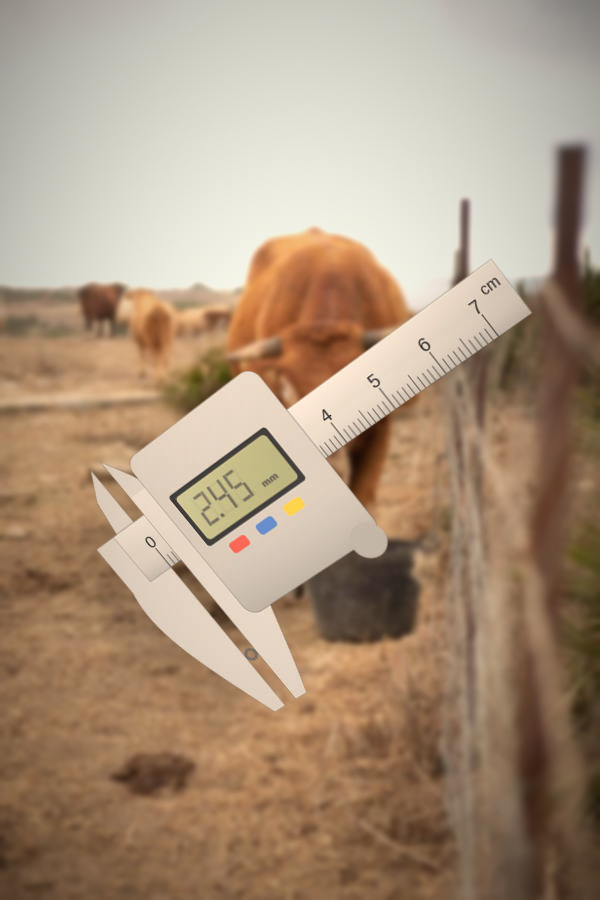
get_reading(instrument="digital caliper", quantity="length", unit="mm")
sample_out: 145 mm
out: 2.45 mm
